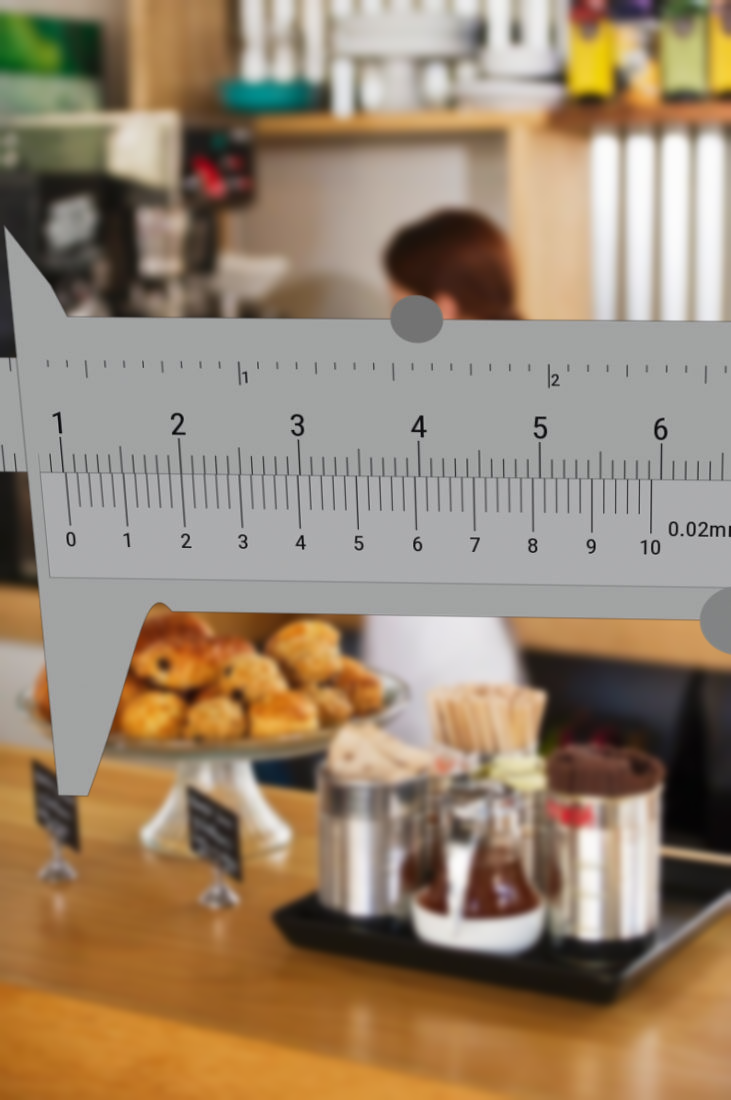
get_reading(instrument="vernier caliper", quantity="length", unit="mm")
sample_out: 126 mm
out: 10.2 mm
